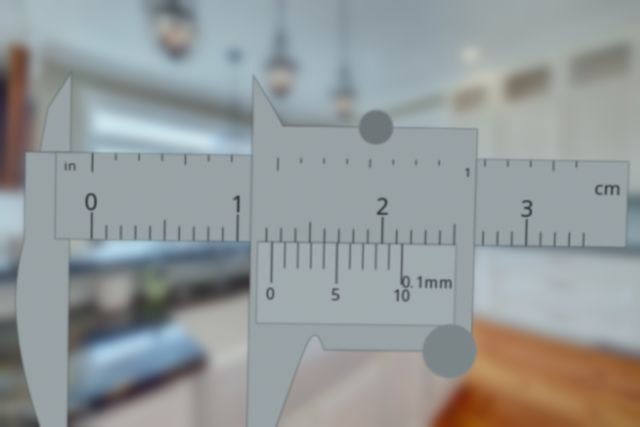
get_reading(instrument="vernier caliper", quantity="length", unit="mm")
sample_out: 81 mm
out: 12.4 mm
